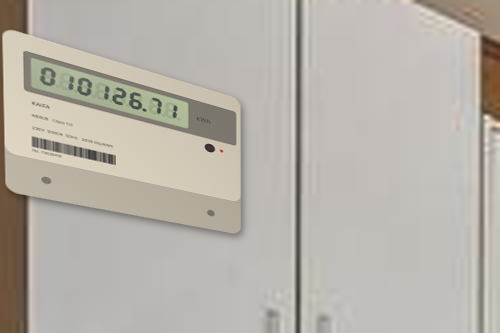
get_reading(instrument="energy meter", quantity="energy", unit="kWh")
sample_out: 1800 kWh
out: 10126.71 kWh
